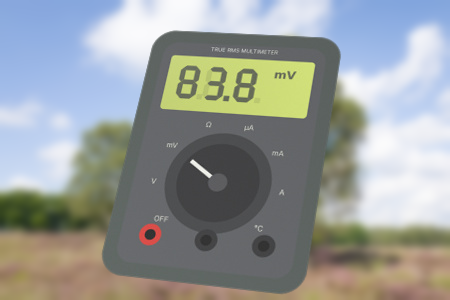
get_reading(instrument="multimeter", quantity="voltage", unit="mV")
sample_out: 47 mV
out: 83.8 mV
